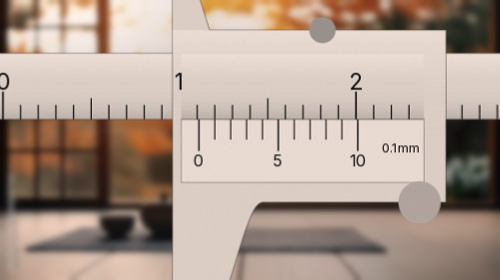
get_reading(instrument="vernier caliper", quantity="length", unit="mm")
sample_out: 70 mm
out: 11.1 mm
